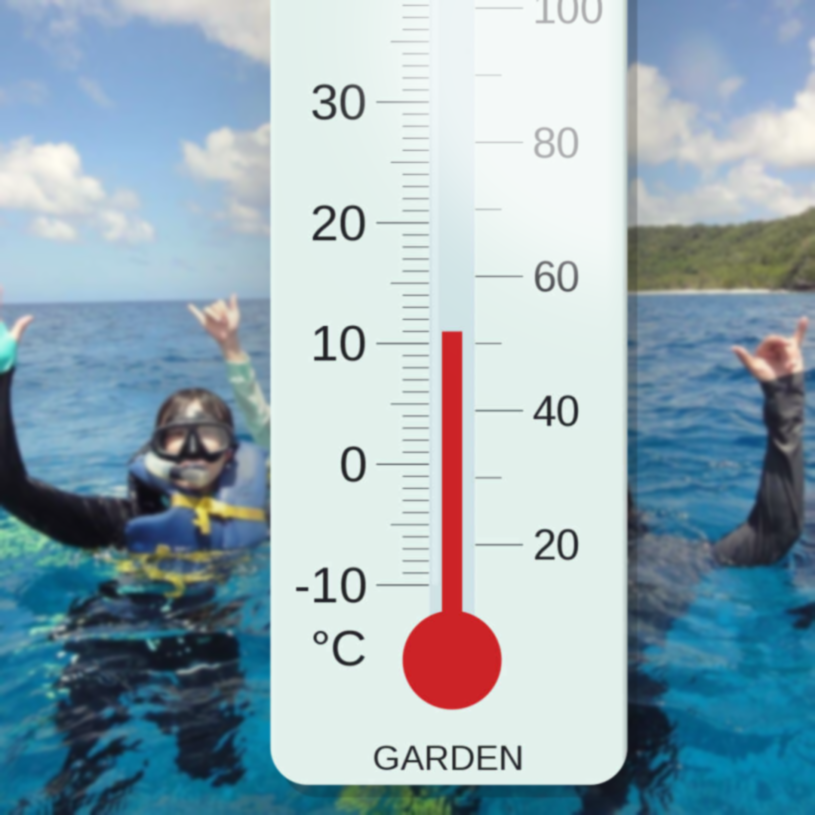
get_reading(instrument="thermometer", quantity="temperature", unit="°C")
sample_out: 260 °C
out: 11 °C
